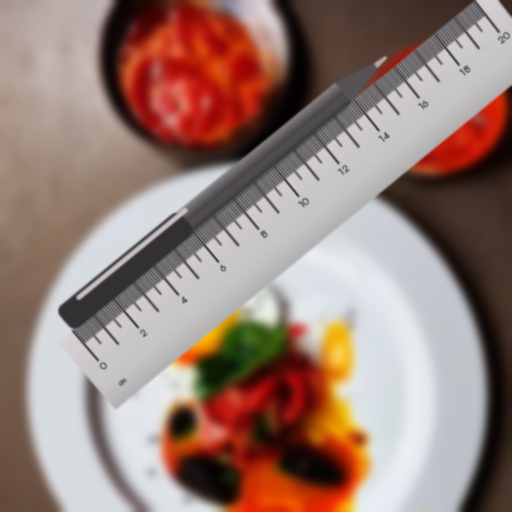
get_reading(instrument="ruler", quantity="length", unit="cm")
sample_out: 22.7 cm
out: 16 cm
